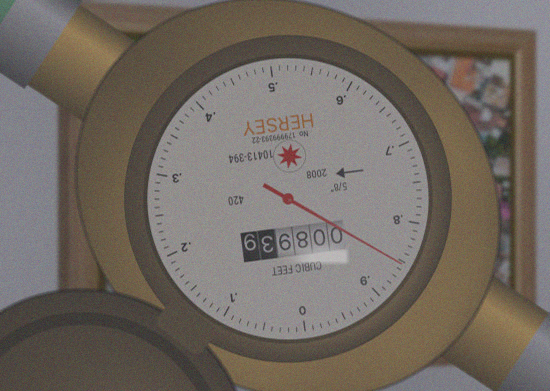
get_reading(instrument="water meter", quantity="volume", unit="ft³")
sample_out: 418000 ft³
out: 8938.85 ft³
